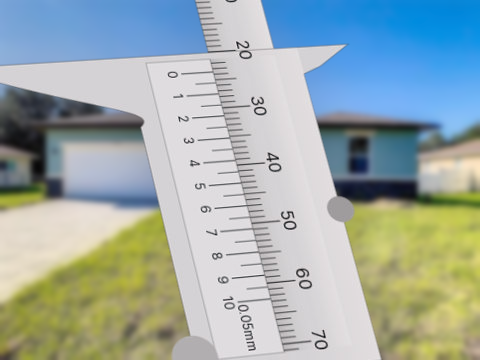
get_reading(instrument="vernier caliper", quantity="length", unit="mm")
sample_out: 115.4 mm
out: 23.6 mm
